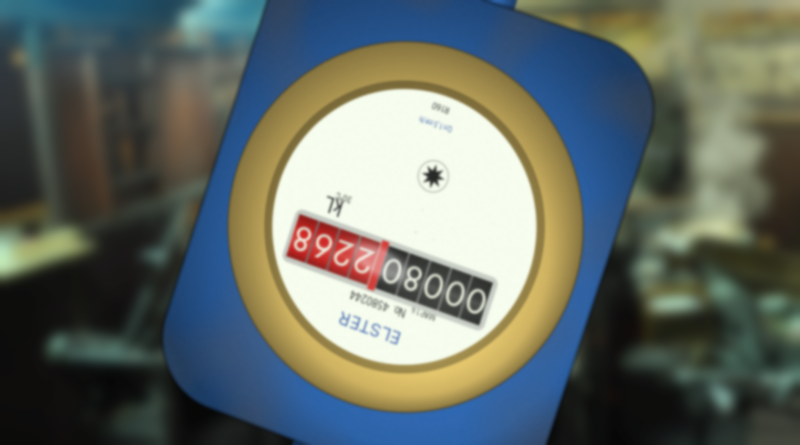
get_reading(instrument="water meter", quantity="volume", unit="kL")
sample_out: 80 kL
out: 80.2268 kL
